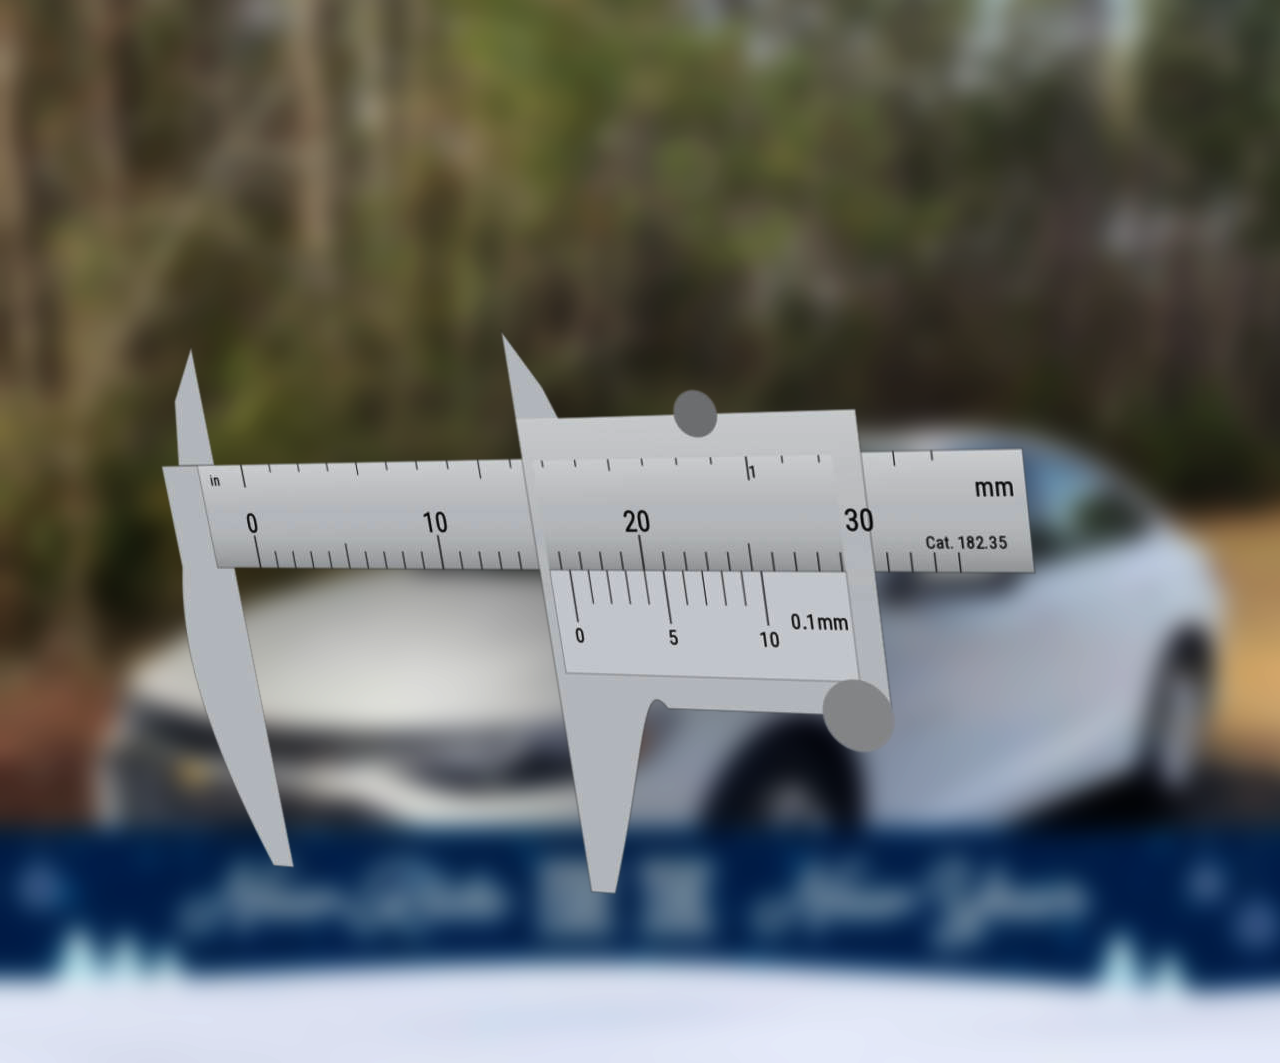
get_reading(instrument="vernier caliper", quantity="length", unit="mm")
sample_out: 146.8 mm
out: 16.4 mm
